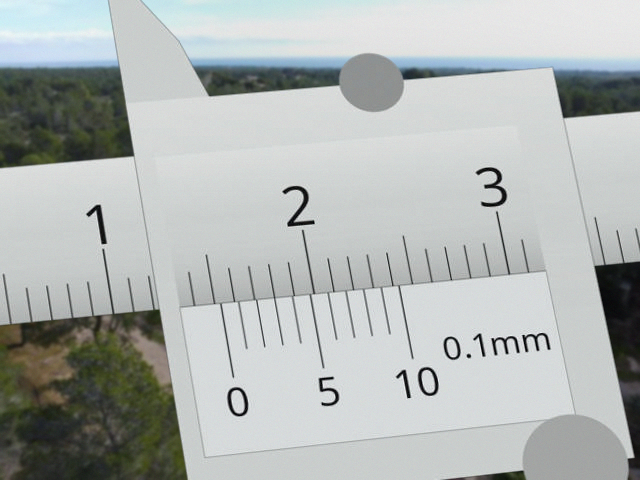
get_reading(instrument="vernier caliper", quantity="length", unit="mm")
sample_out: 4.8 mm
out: 15.3 mm
